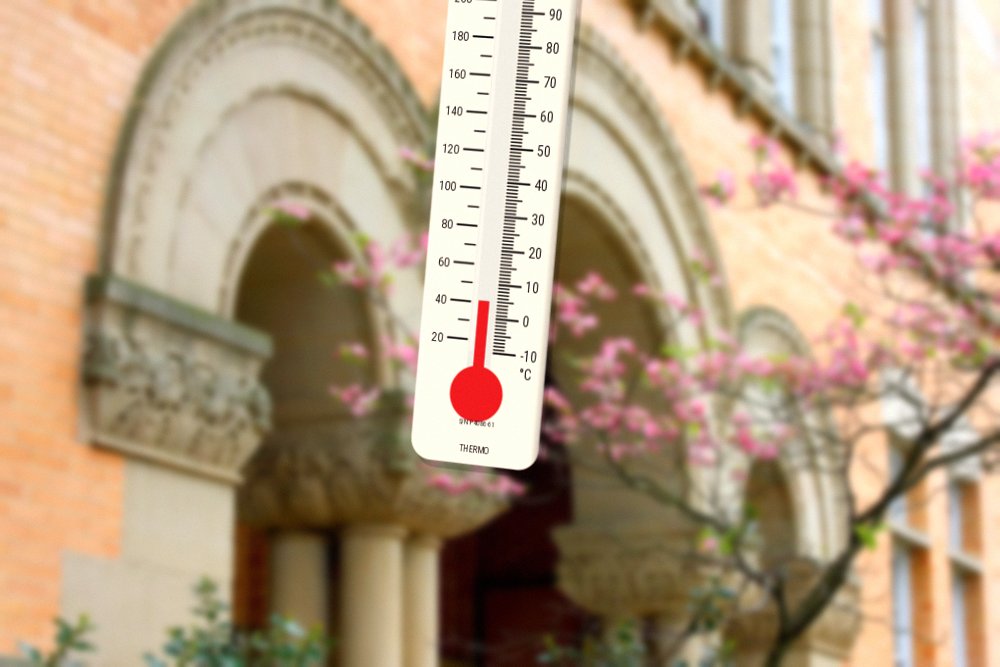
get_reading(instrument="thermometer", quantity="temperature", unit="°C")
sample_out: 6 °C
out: 5 °C
